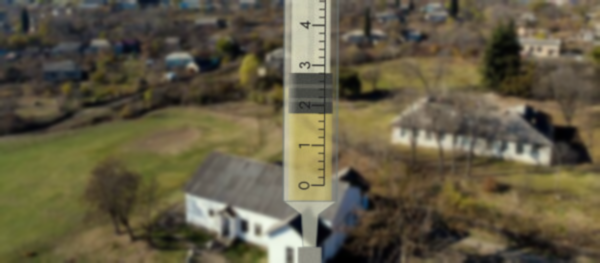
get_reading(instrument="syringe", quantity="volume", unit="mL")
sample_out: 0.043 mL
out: 1.8 mL
